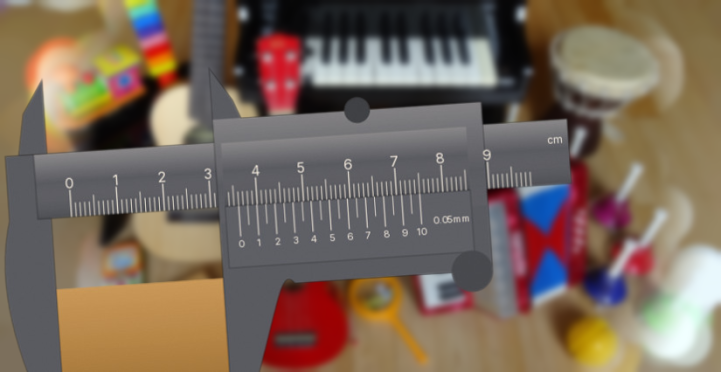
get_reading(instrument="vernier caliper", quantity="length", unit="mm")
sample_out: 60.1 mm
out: 36.0 mm
